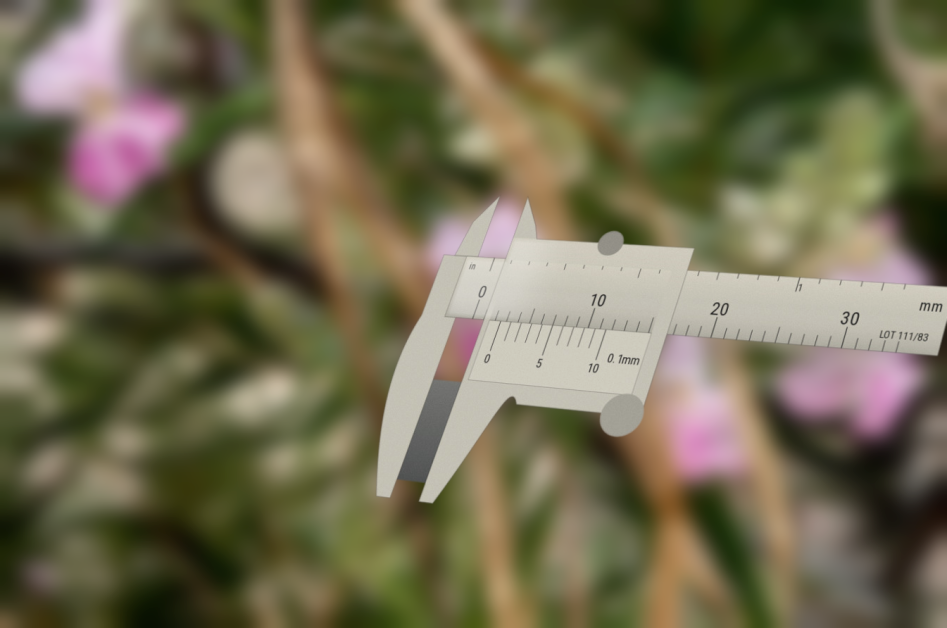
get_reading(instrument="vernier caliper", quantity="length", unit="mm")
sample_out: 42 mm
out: 2.5 mm
